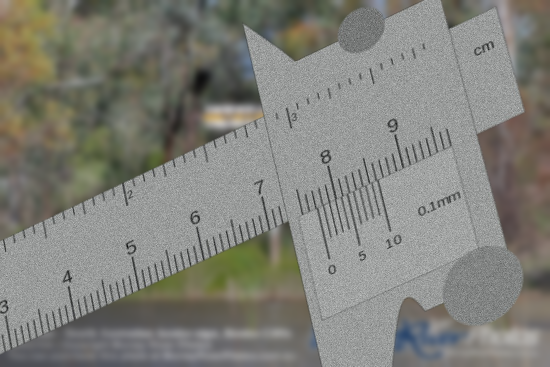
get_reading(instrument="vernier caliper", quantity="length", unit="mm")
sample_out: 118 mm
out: 77.2 mm
